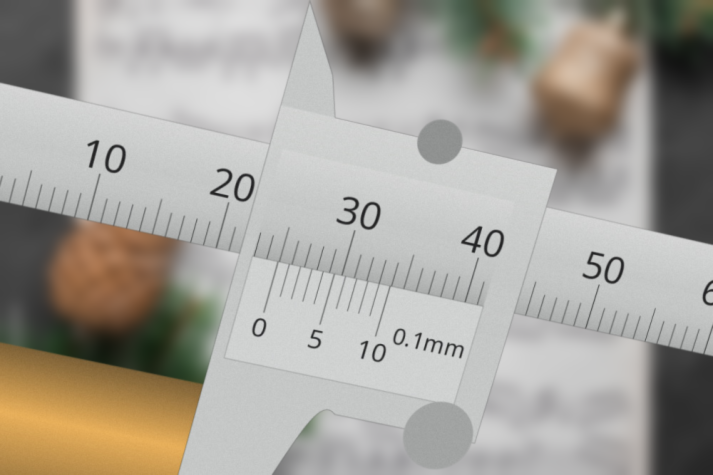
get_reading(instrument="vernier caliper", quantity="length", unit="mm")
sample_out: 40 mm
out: 24.9 mm
